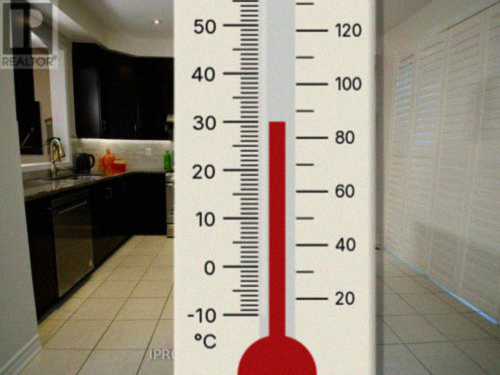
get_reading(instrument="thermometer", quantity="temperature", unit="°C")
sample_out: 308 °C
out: 30 °C
